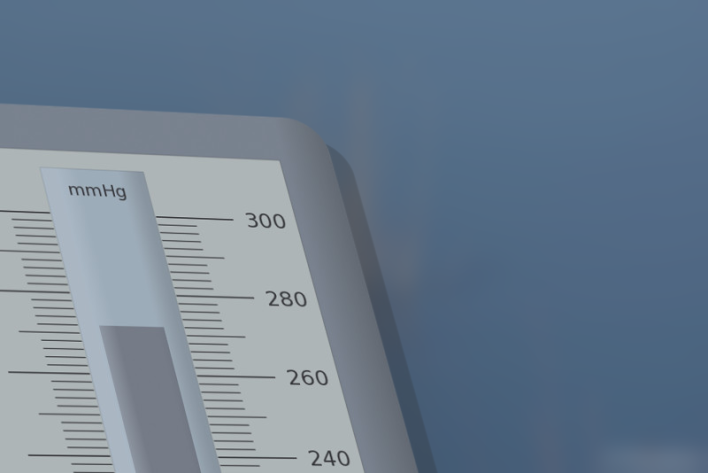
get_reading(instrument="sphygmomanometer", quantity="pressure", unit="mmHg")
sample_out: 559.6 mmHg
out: 272 mmHg
